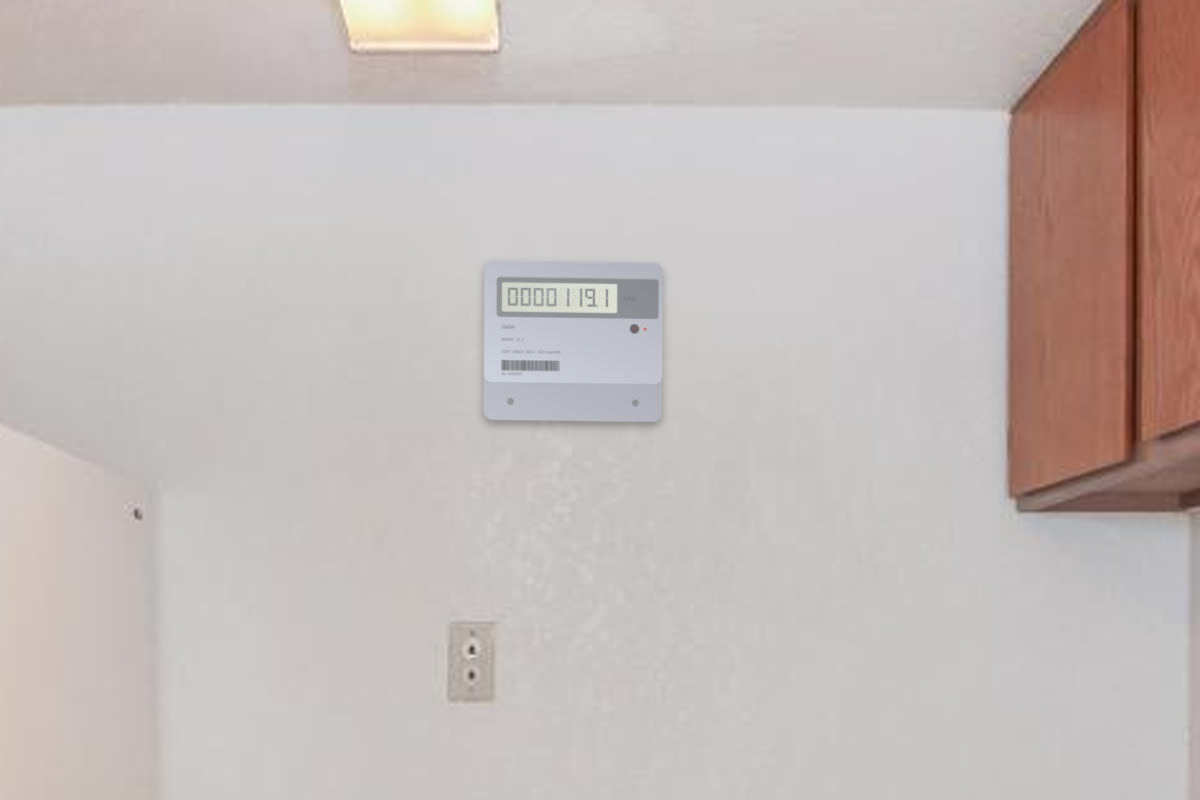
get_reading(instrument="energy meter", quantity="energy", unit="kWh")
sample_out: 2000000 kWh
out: 119.1 kWh
